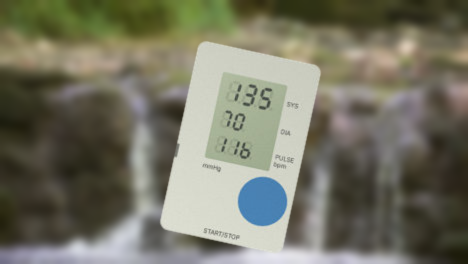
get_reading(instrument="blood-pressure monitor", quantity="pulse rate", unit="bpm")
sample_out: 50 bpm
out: 116 bpm
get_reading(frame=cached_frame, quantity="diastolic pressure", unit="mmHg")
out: 70 mmHg
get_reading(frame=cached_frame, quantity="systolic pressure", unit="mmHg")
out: 135 mmHg
